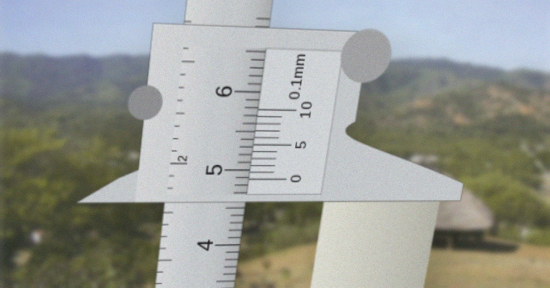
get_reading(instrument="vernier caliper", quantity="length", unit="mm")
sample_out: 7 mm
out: 48.8 mm
